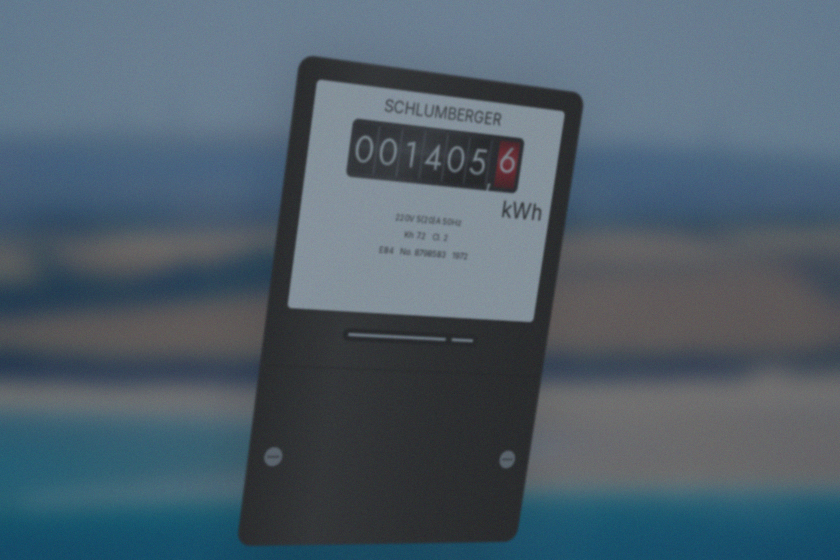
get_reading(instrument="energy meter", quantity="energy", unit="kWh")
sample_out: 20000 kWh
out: 1405.6 kWh
